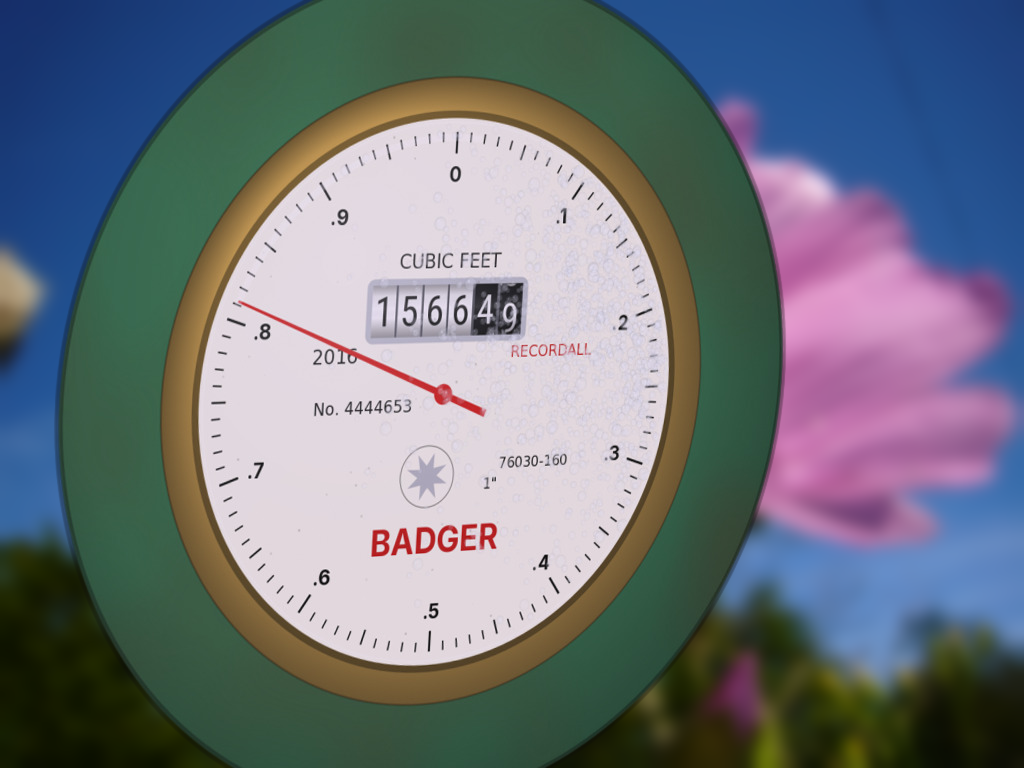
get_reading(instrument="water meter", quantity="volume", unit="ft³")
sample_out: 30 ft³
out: 156648.81 ft³
